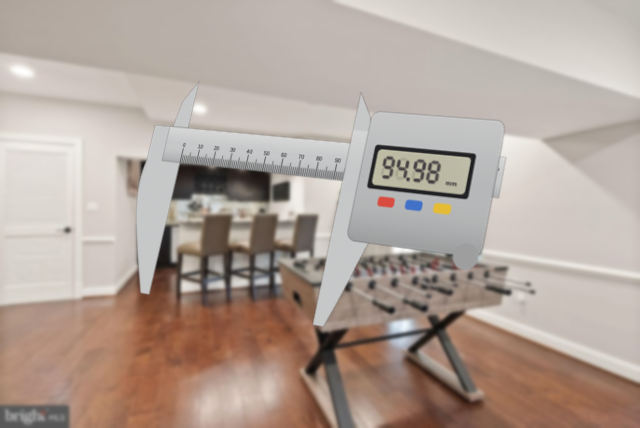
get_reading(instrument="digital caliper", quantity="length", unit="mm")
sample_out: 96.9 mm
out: 94.98 mm
